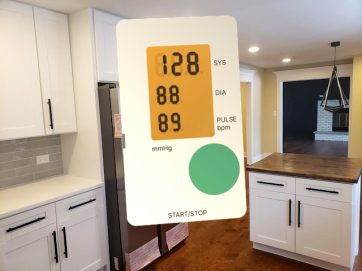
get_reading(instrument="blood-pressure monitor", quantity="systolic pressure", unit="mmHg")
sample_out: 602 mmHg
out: 128 mmHg
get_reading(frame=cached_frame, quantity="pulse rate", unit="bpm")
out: 89 bpm
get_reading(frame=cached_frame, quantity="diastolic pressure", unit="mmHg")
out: 88 mmHg
